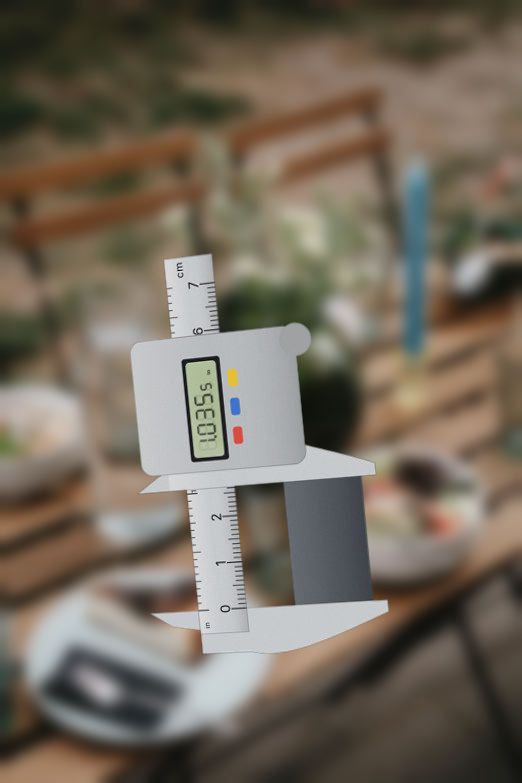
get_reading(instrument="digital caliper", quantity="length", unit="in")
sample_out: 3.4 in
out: 1.0355 in
